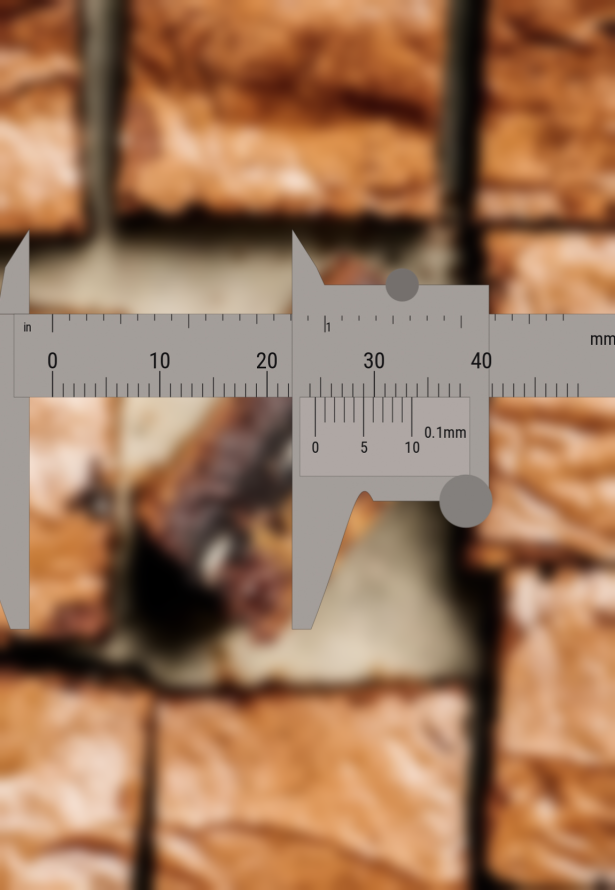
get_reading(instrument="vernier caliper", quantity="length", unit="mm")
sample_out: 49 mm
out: 24.5 mm
